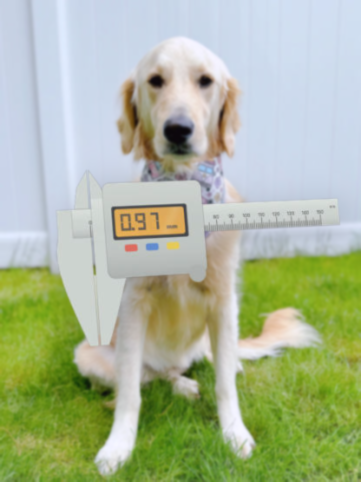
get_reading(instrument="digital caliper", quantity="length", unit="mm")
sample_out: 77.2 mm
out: 0.97 mm
